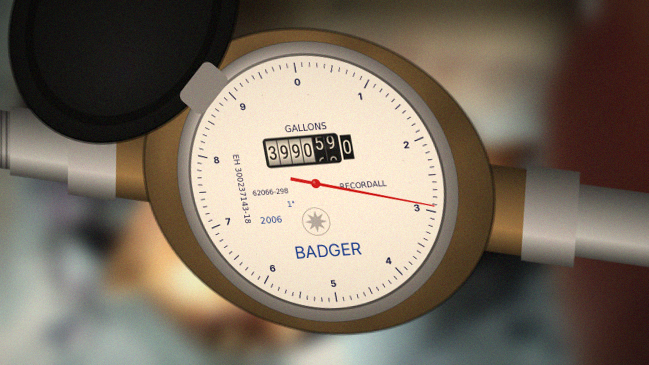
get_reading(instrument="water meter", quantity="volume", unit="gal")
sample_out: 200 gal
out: 3990592.9 gal
